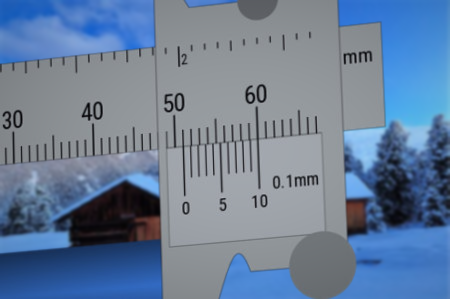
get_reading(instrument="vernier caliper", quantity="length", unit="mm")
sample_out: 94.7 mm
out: 51.0 mm
